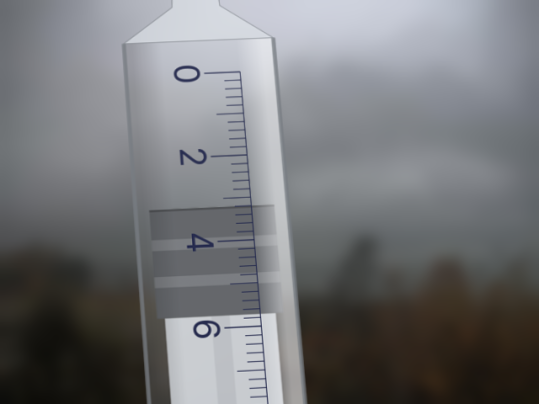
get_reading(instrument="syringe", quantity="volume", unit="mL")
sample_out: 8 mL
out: 3.2 mL
